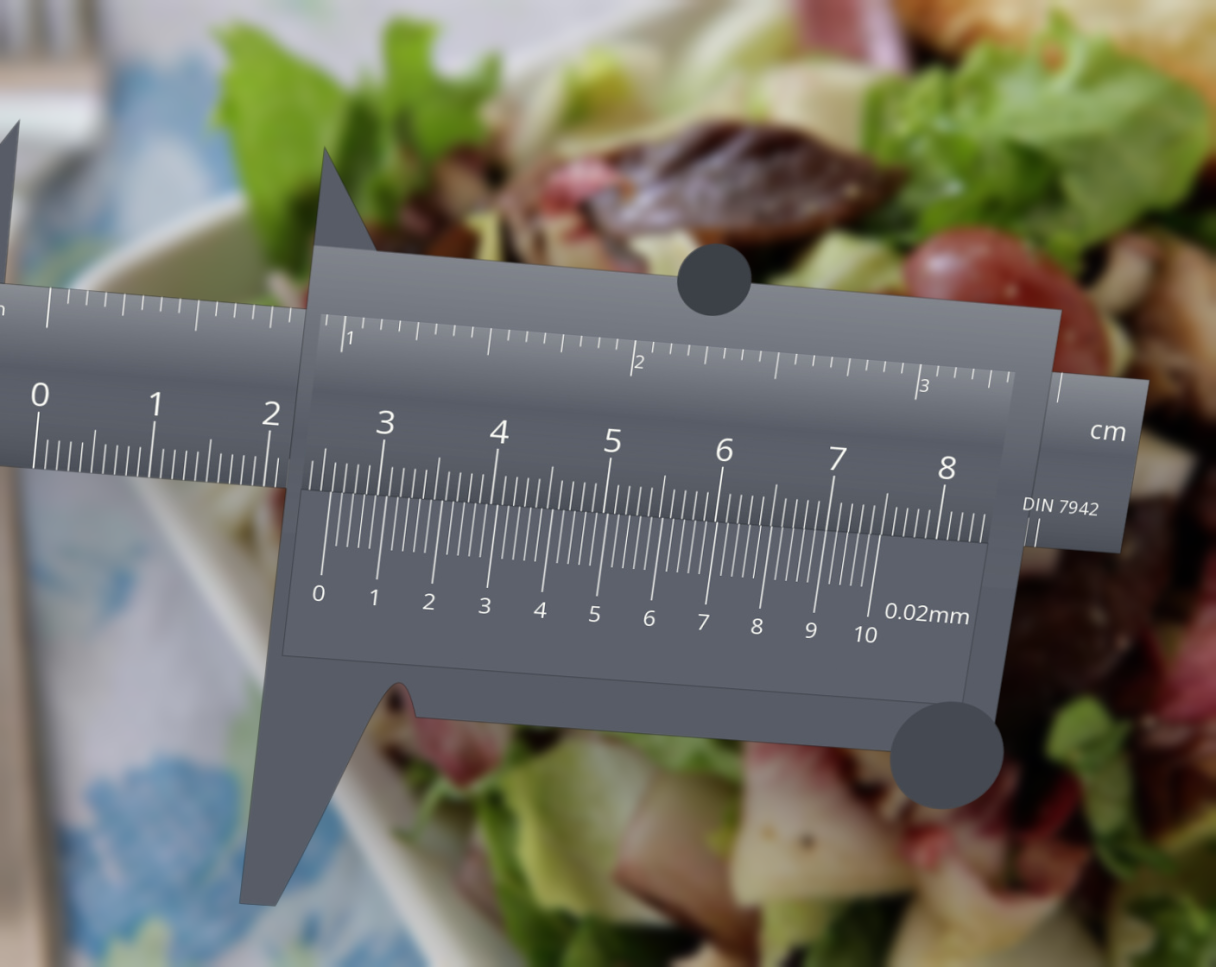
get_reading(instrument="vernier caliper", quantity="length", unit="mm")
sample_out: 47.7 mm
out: 25.9 mm
